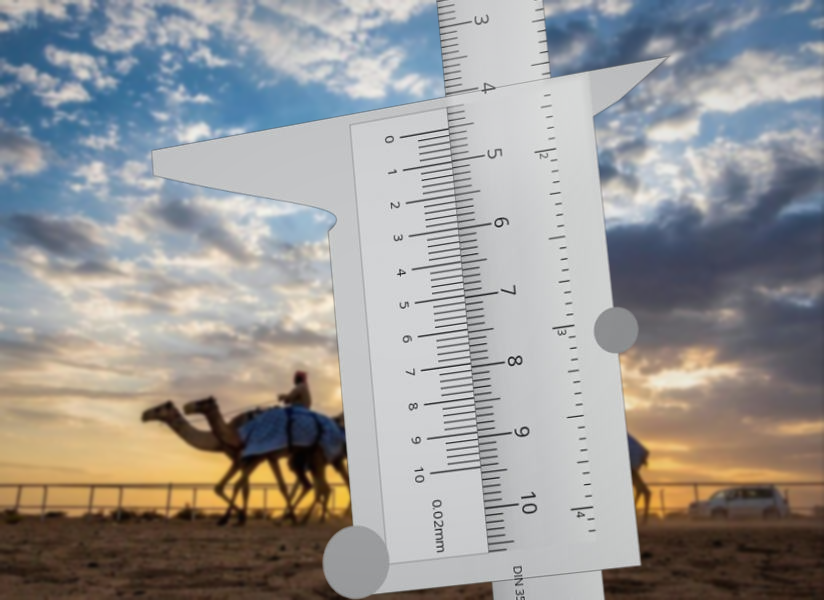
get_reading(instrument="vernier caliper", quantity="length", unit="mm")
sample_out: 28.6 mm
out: 45.2 mm
